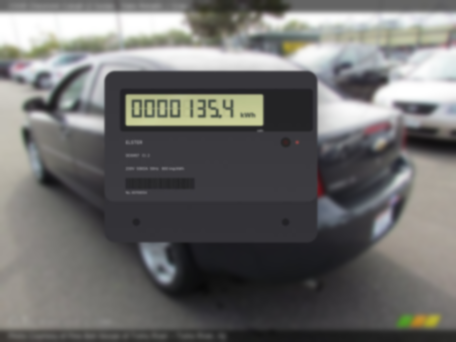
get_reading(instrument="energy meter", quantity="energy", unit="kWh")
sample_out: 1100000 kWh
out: 135.4 kWh
